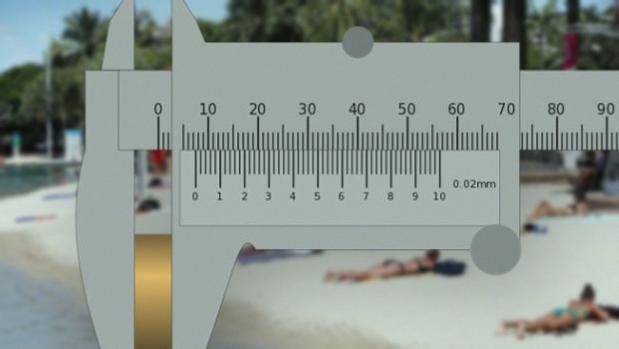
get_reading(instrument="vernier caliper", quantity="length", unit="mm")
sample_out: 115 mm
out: 7.5 mm
